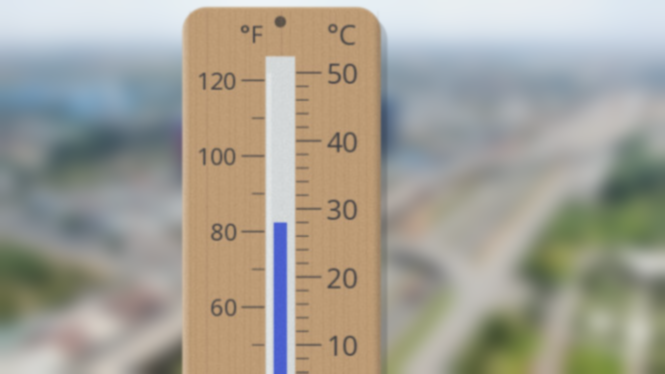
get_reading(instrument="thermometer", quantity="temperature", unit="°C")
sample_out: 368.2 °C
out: 28 °C
